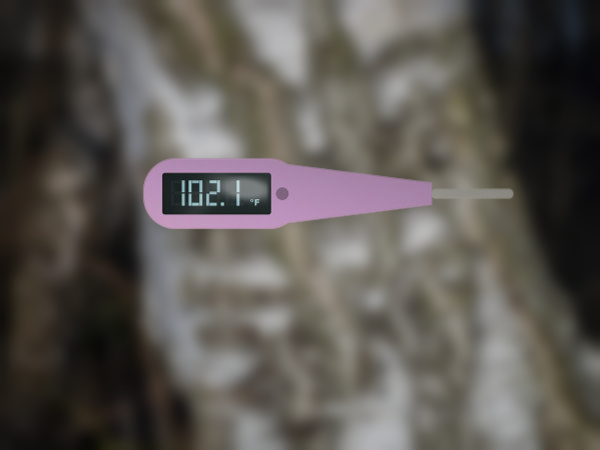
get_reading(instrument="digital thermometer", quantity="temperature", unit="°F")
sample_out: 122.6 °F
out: 102.1 °F
